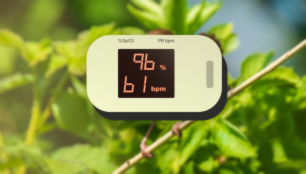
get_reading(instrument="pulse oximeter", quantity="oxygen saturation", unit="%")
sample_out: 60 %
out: 96 %
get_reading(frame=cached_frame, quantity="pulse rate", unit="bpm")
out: 61 bpm
